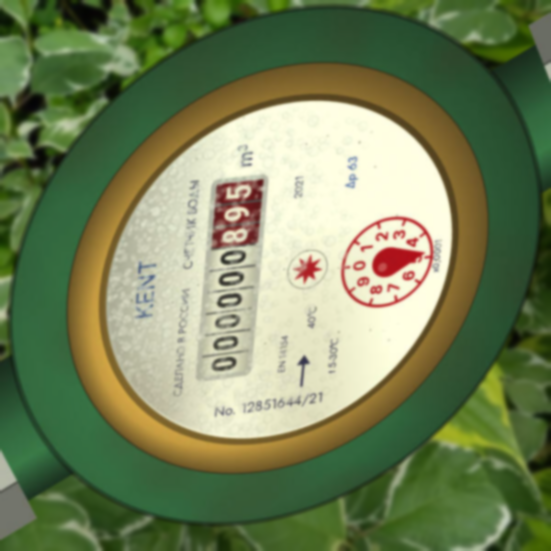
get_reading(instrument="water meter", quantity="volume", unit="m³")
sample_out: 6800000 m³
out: 0.8954 m³
